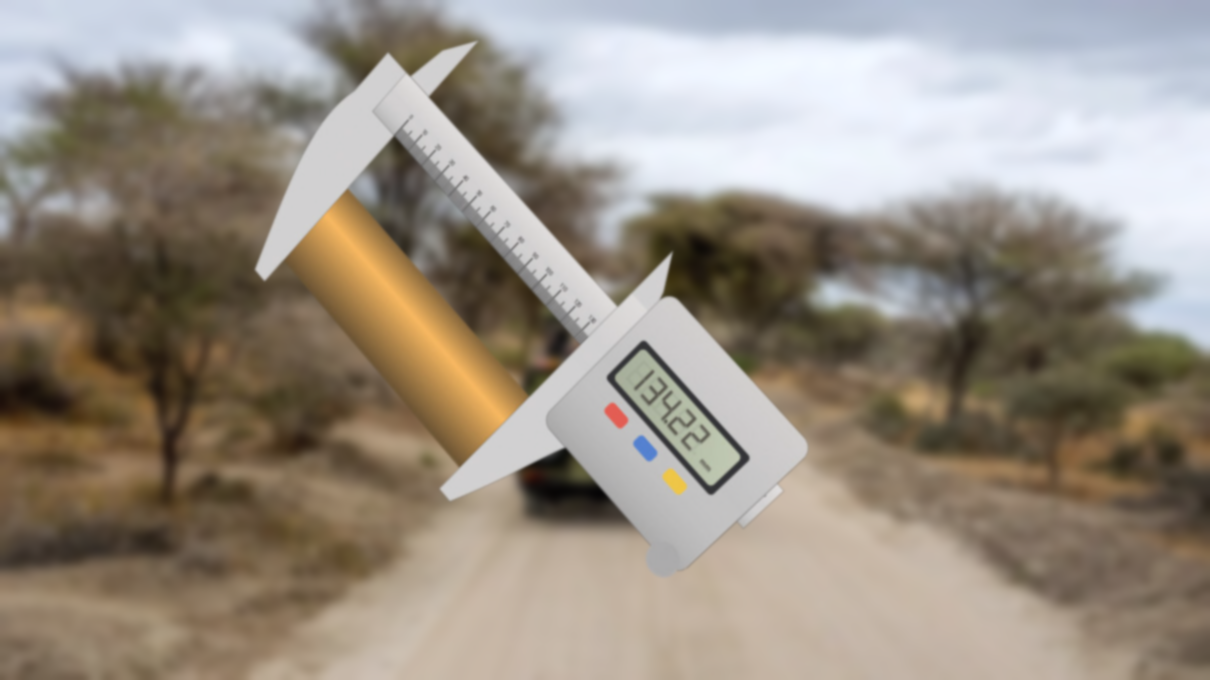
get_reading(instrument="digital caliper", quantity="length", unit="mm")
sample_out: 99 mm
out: 134.22 mm
